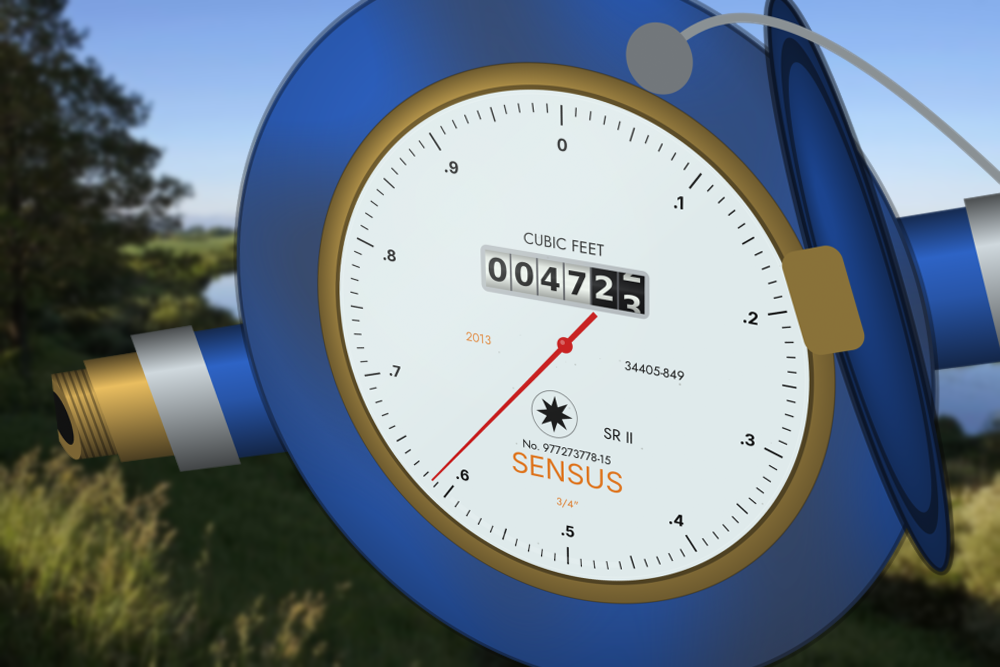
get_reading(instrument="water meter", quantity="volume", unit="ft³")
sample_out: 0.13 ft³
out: 4722.61 ft³
